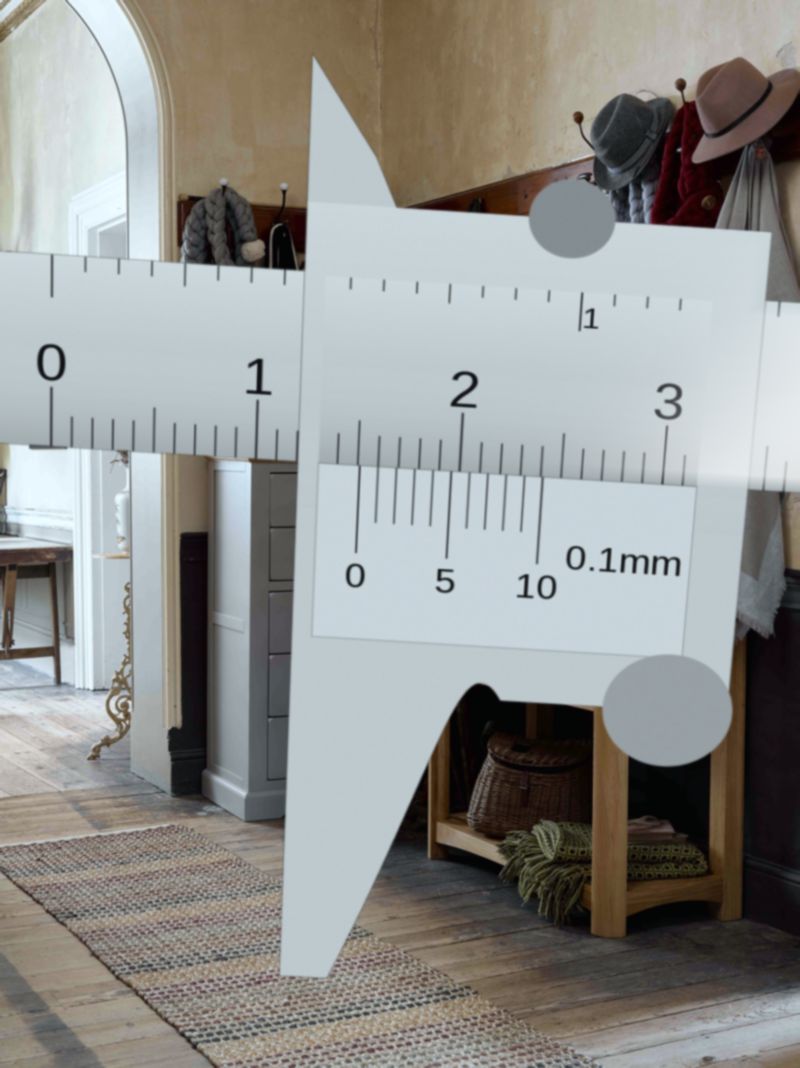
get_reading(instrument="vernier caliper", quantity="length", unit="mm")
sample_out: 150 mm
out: 15.1 mm
